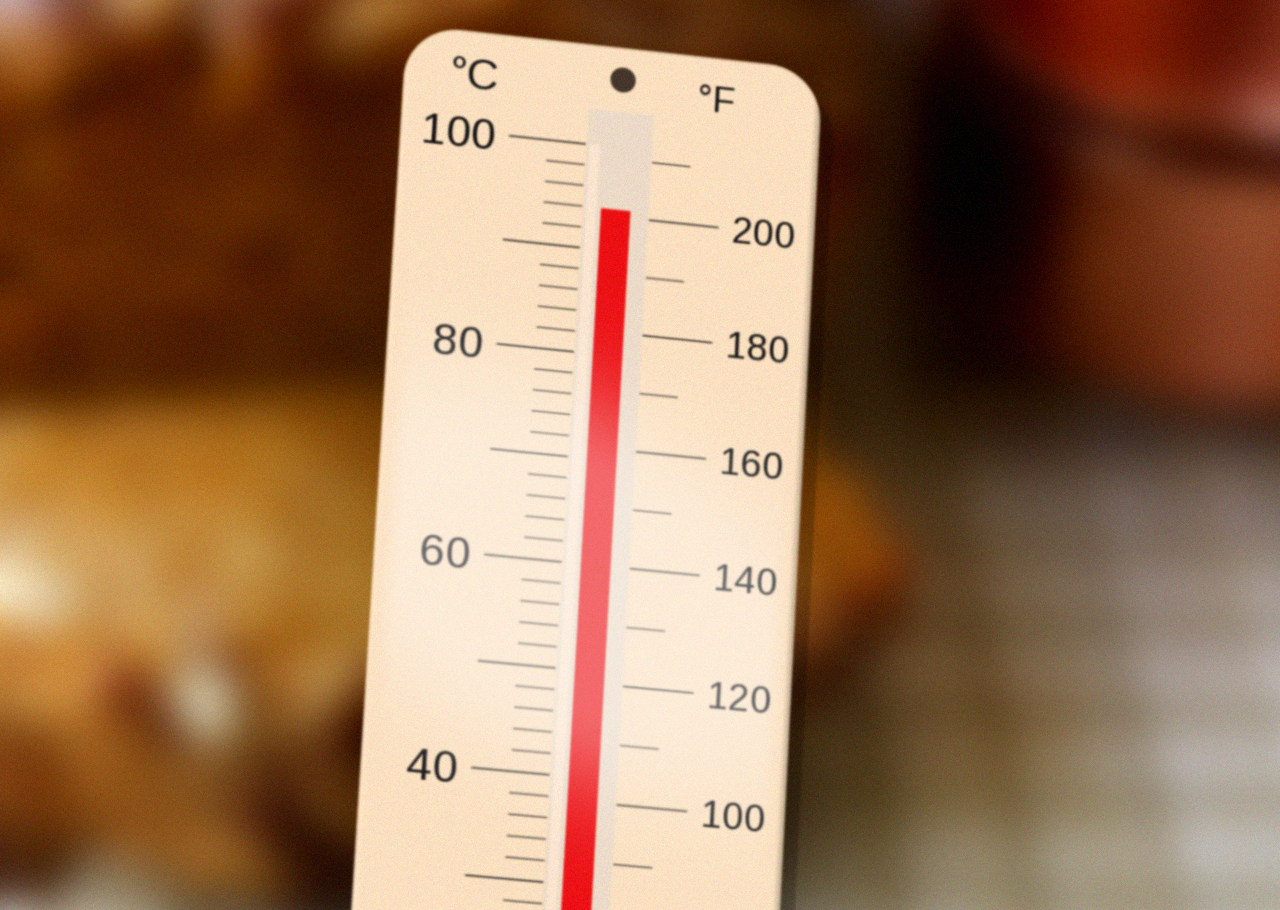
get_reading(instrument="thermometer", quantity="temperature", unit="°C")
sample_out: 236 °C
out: 94 °C
